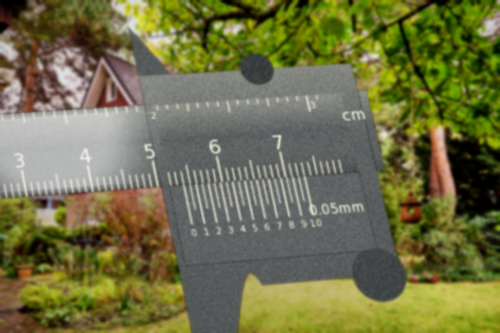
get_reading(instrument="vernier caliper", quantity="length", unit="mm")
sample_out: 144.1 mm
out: 54.0 mm
